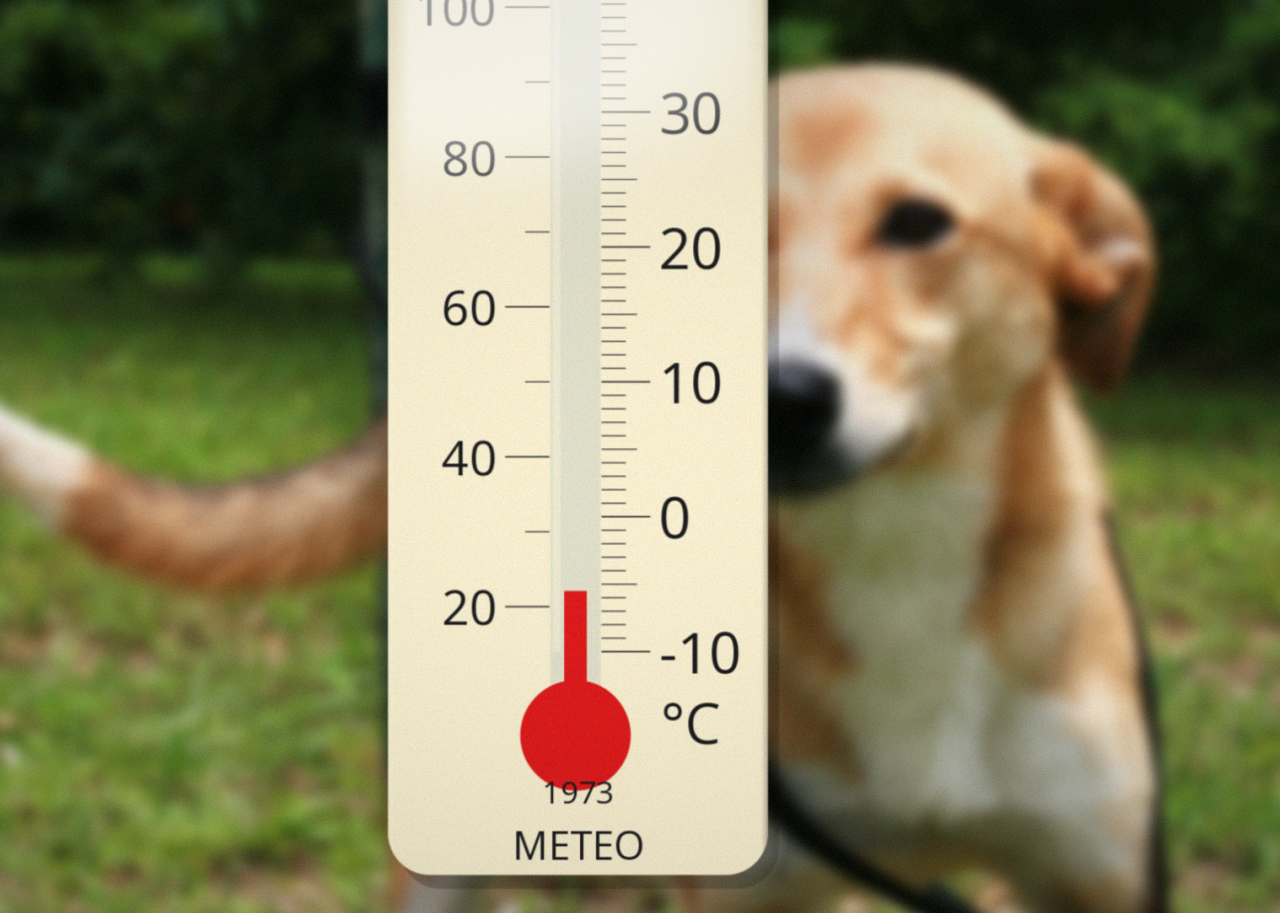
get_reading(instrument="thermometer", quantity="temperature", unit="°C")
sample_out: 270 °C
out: -5.5 °C
